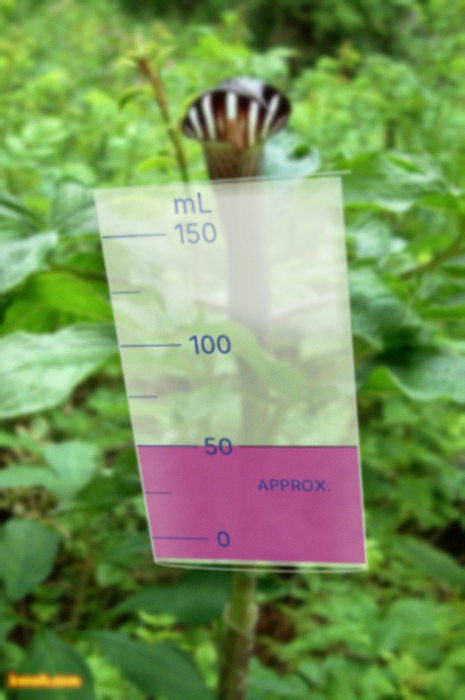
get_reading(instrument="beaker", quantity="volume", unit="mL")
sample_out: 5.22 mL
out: 50 mL
